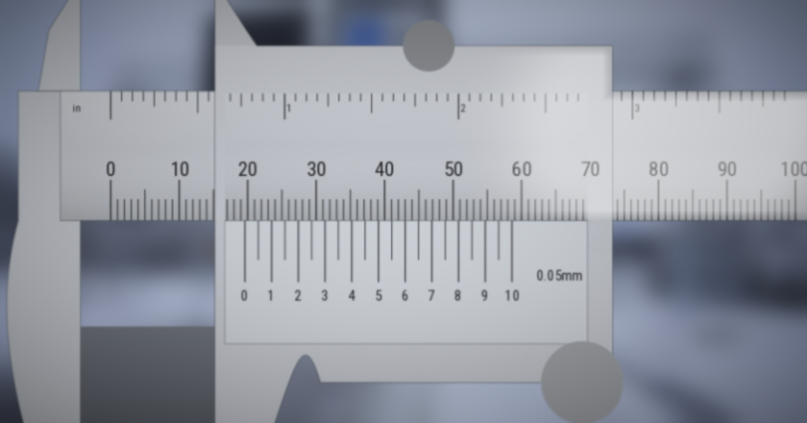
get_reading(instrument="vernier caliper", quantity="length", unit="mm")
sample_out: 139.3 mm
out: 19.6 mm
